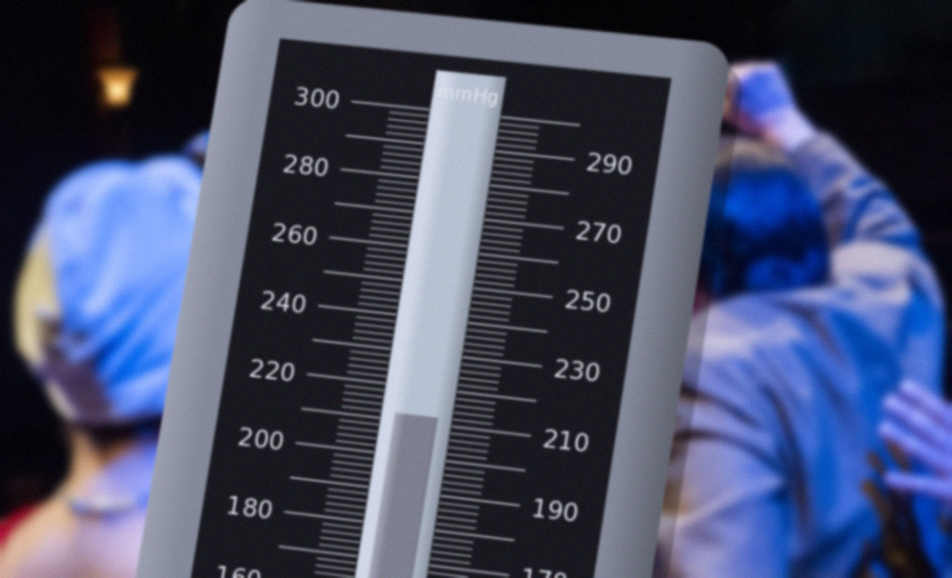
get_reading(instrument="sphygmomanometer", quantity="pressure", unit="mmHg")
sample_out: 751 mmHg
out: 212 mmHg
